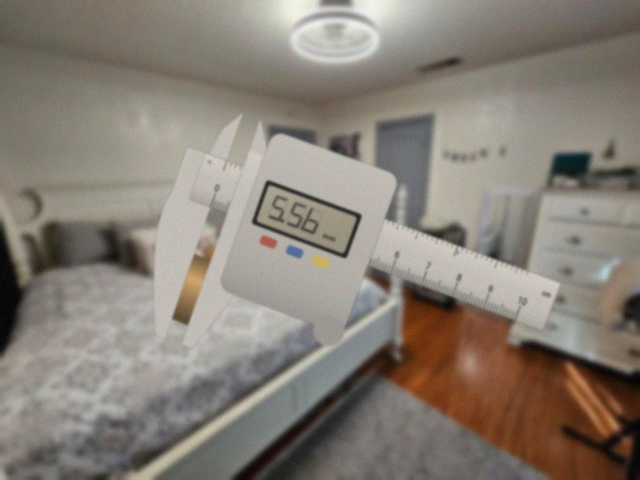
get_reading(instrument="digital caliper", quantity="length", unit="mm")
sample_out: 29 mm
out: 5.56 mm
